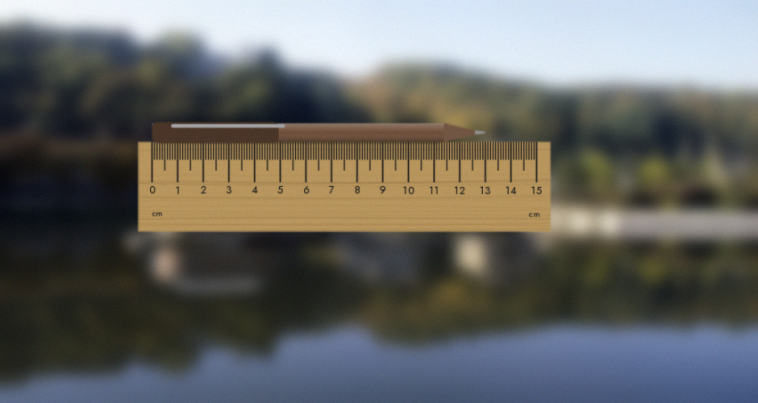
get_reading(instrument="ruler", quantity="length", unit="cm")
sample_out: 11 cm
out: 13 cm
